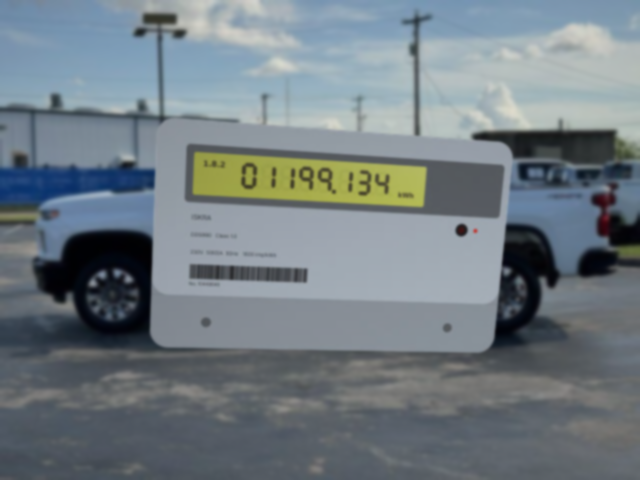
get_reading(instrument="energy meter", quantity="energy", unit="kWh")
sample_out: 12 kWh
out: 1199.134 kWh
